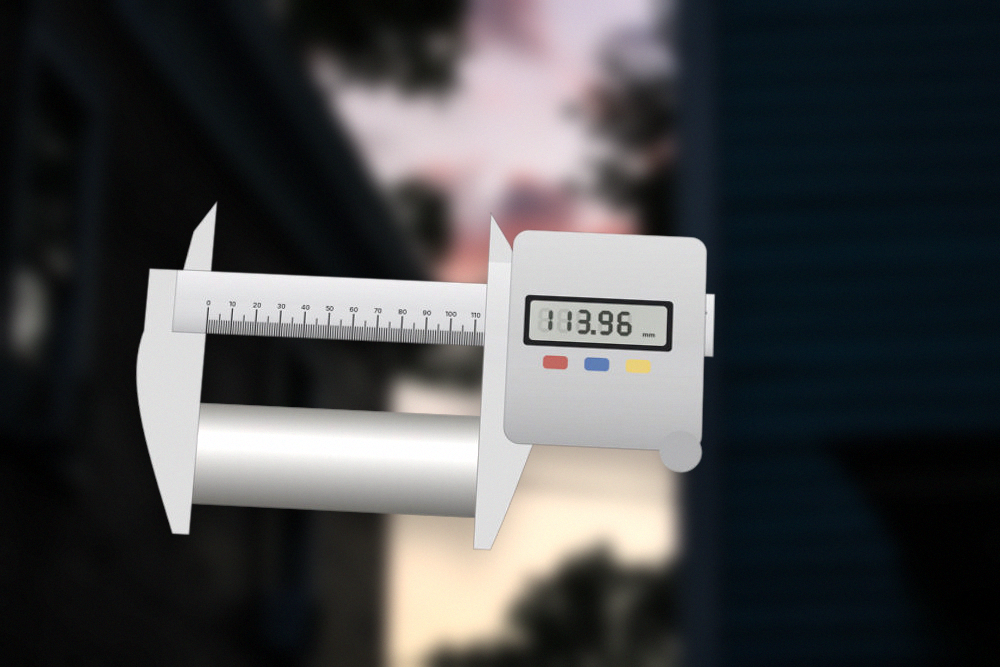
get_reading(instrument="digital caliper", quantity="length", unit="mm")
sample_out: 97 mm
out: 113.96 mm
